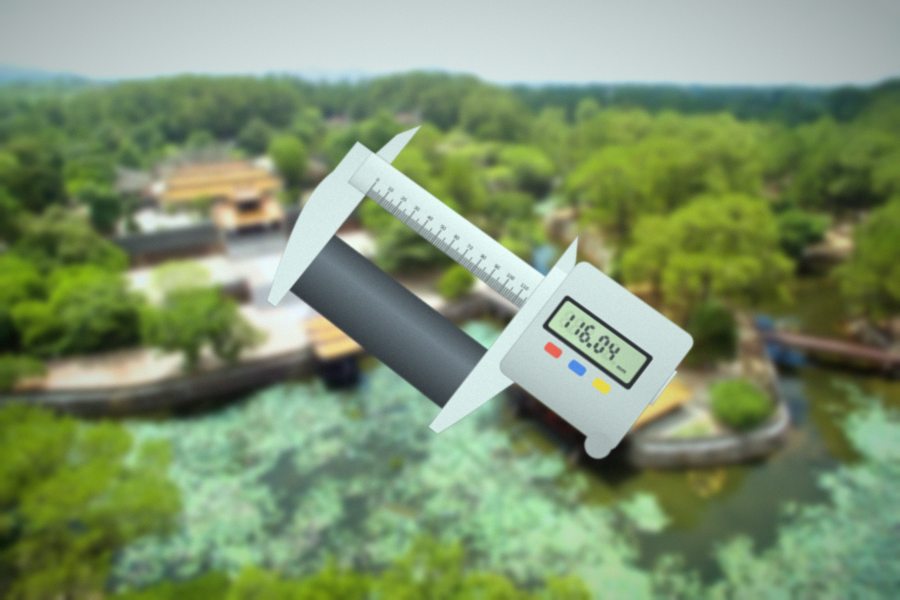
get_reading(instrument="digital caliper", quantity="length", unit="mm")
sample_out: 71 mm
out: 116.04 mm
